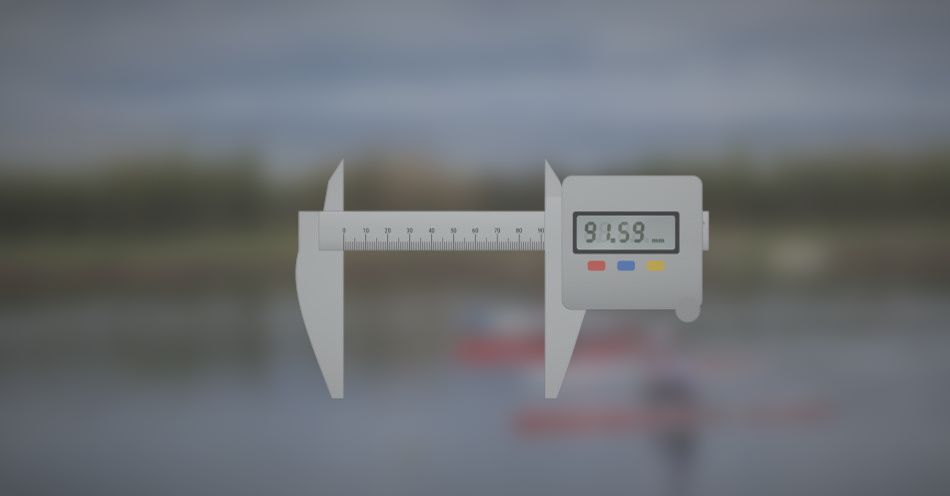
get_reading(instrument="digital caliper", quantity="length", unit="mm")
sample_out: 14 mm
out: 91.59 mm
